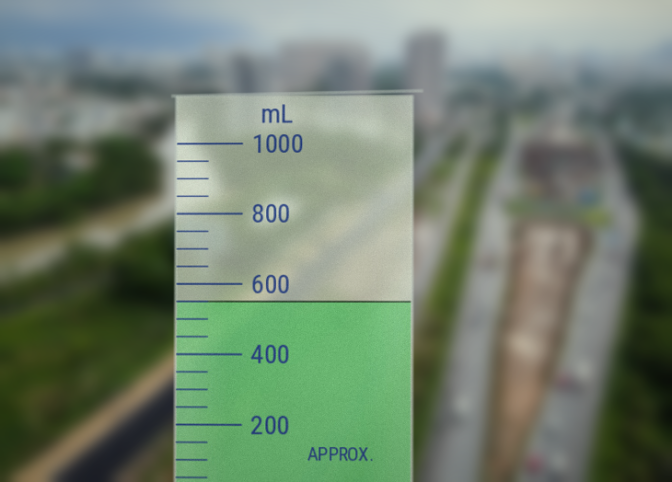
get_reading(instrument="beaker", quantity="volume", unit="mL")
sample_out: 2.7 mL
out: 550 mL
